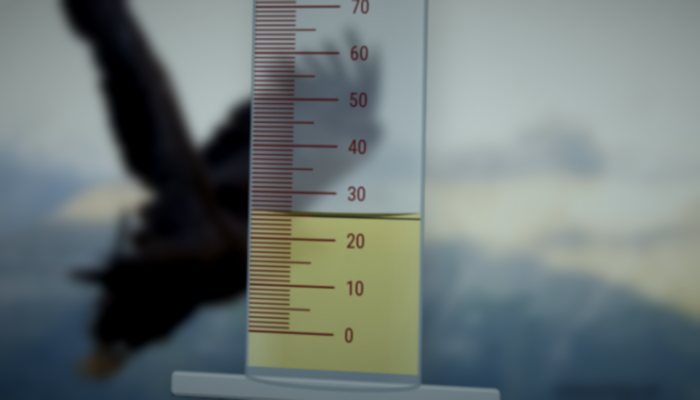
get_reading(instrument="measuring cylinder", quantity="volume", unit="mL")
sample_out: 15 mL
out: 25 mL
